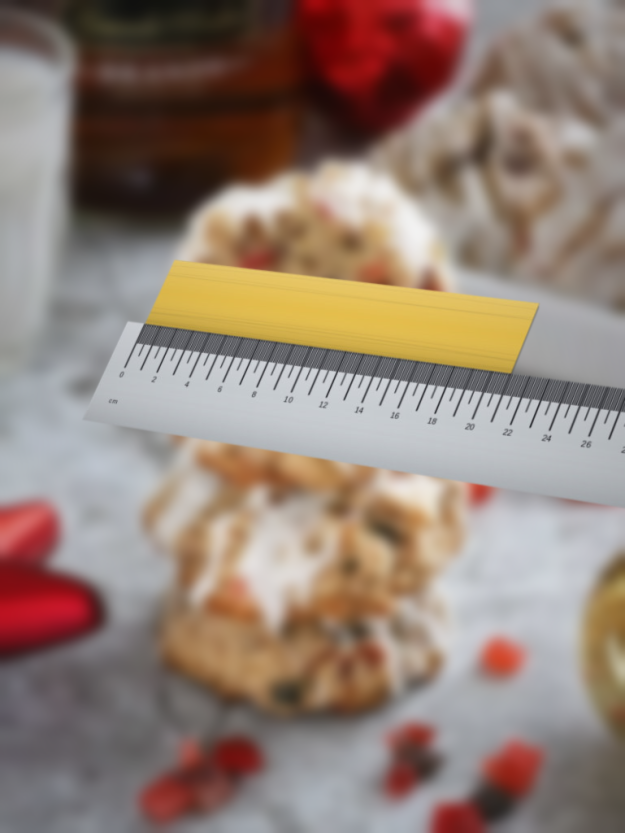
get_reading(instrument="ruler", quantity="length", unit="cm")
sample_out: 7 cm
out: 21 cm
